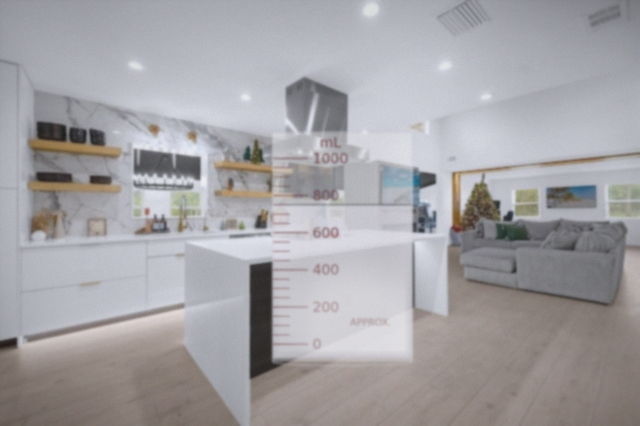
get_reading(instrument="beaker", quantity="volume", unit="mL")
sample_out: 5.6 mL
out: 750 mL
